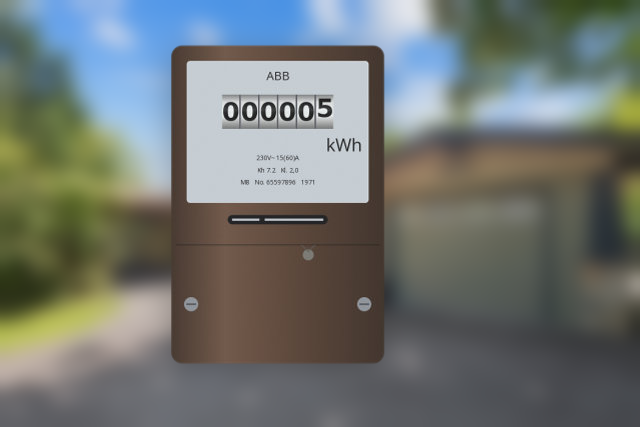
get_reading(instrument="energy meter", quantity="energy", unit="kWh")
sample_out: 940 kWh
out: 5 kWh
